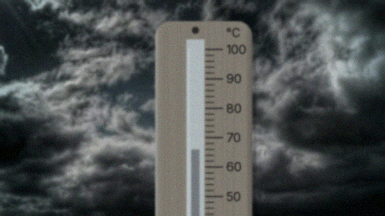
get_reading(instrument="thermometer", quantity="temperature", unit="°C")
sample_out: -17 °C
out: 66 °C
